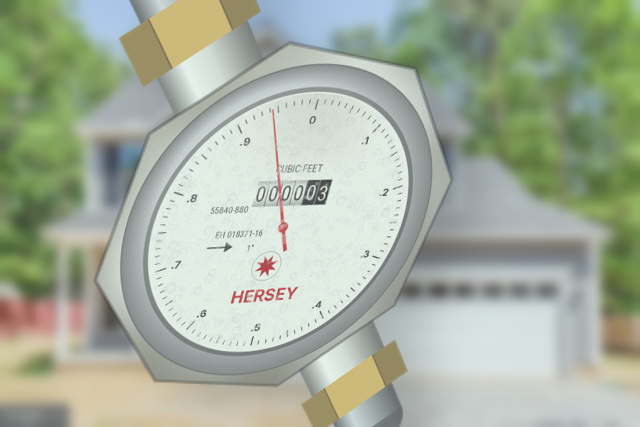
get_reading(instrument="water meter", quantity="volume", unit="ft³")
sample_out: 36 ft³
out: 2.94 ft³
